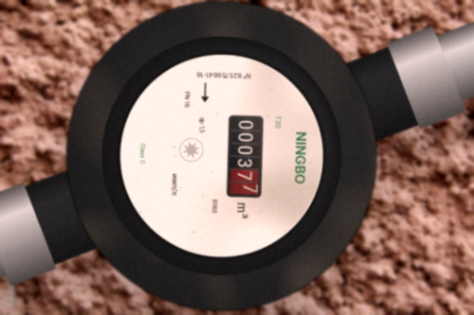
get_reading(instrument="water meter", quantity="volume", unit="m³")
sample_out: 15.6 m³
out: 3.77 m³
